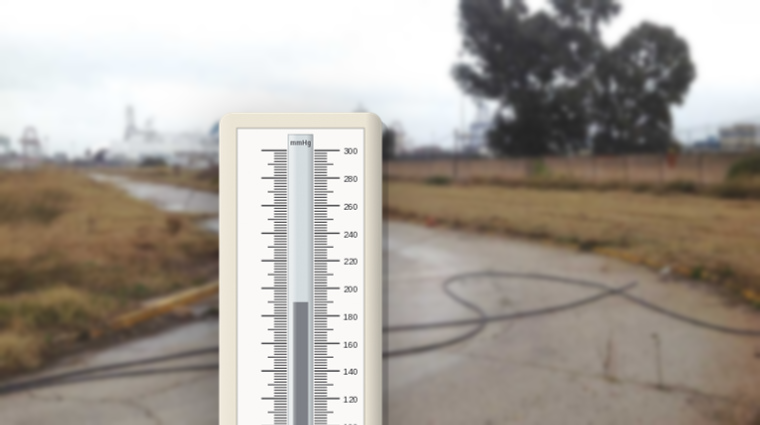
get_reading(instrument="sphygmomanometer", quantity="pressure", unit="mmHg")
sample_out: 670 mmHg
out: 190 mmHg
